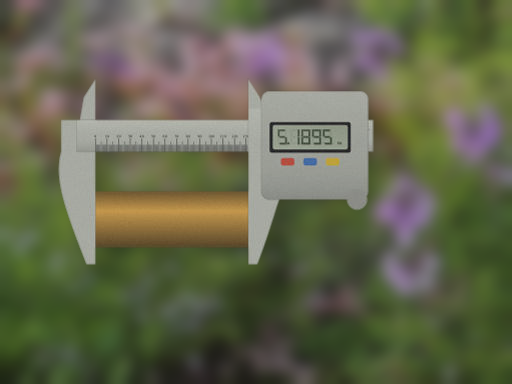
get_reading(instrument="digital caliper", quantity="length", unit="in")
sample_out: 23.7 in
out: 5.1895 in
